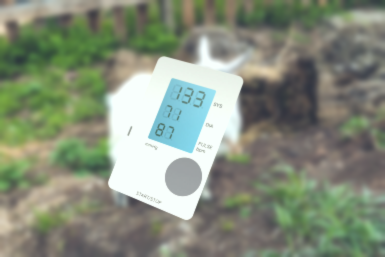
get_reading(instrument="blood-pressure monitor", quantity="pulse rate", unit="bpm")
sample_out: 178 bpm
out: 87 bpm
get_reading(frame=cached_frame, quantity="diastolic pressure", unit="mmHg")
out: 71 mmHg
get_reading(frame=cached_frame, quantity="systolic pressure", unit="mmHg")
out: 133 mmHg
